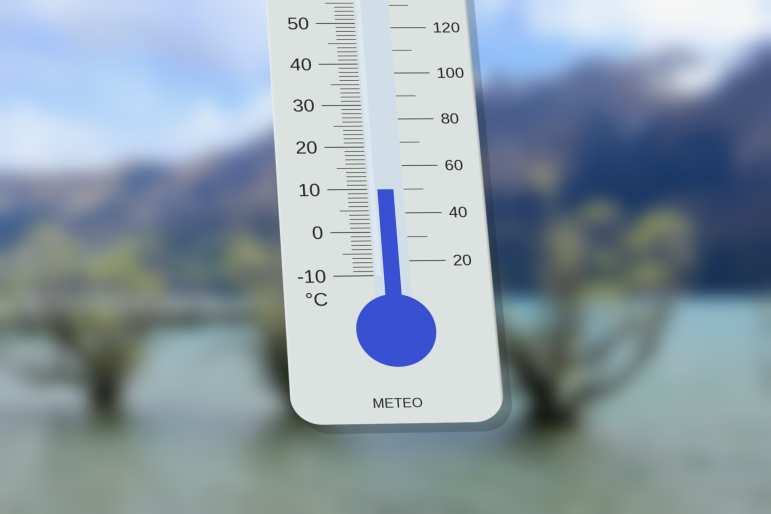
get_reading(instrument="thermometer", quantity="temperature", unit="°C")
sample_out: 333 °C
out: 10 °C
